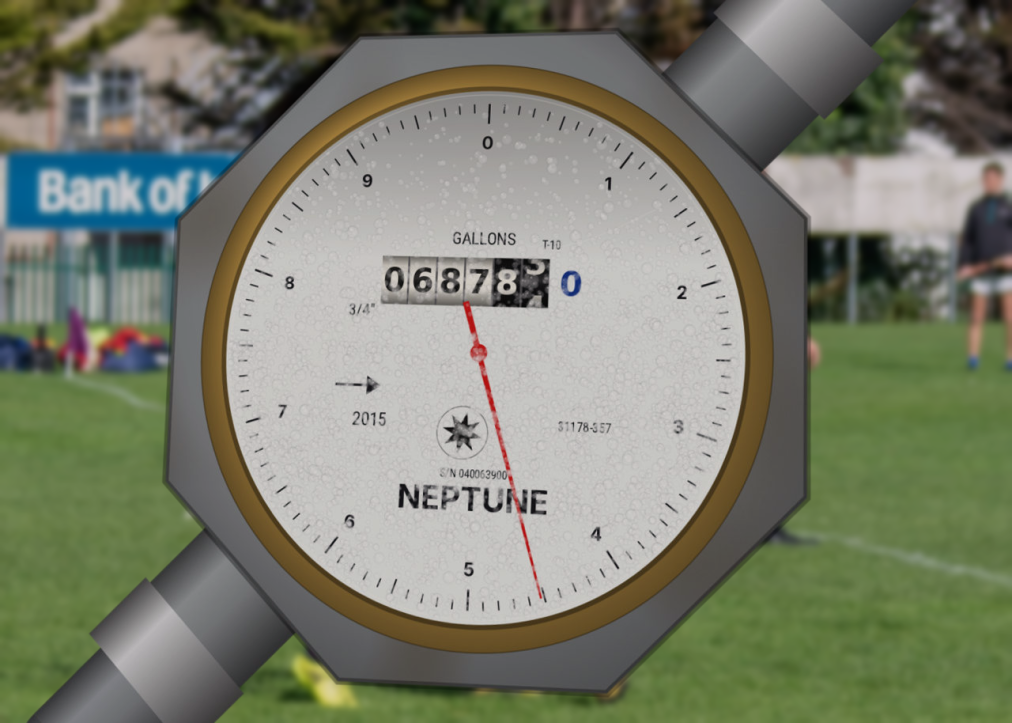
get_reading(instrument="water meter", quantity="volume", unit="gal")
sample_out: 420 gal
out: 687834.5 gal
